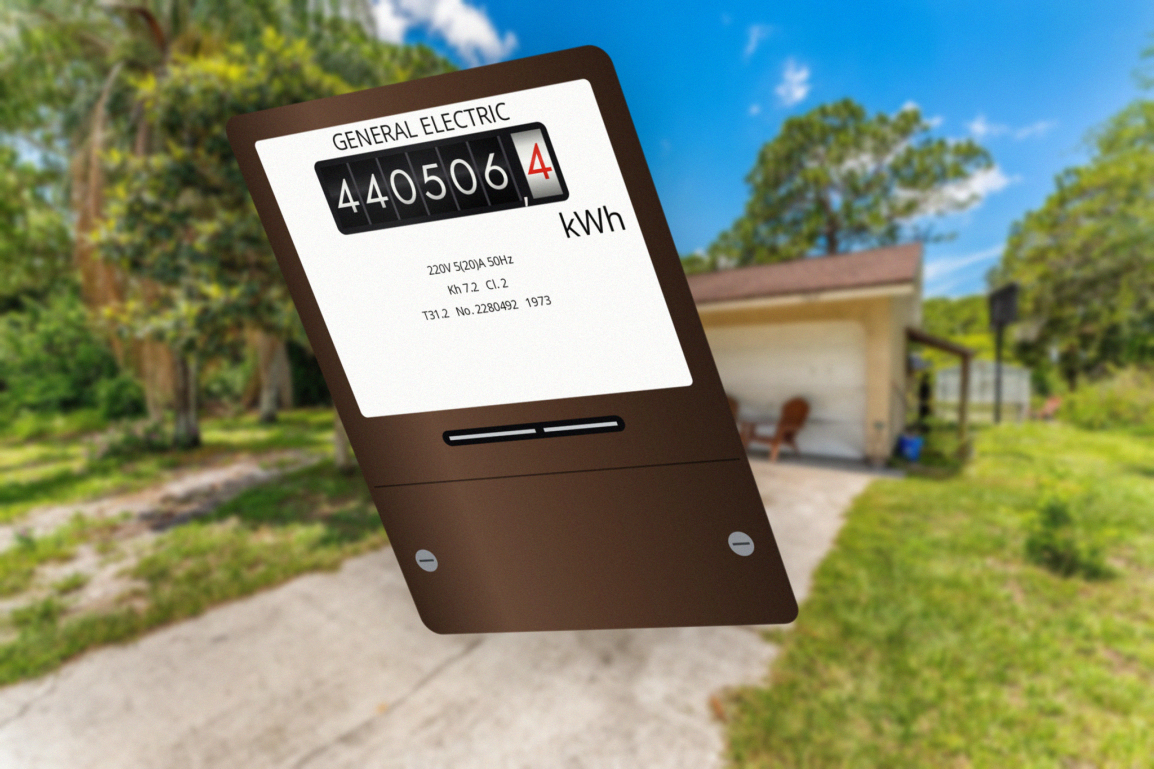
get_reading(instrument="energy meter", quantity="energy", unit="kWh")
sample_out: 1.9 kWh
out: 440506.4 kWh
